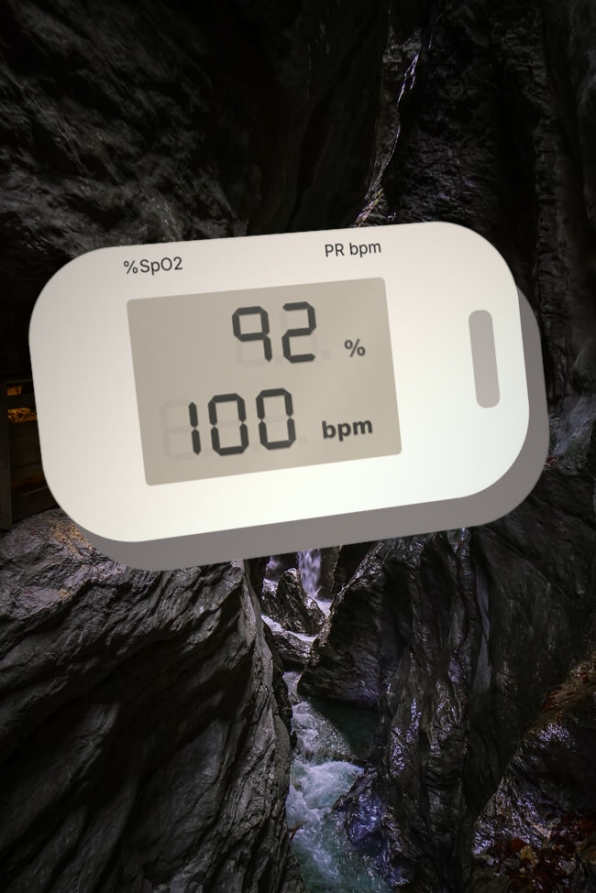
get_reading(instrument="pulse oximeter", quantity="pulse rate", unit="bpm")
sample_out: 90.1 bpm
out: 100 bpm
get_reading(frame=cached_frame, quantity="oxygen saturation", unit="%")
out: 92 %
